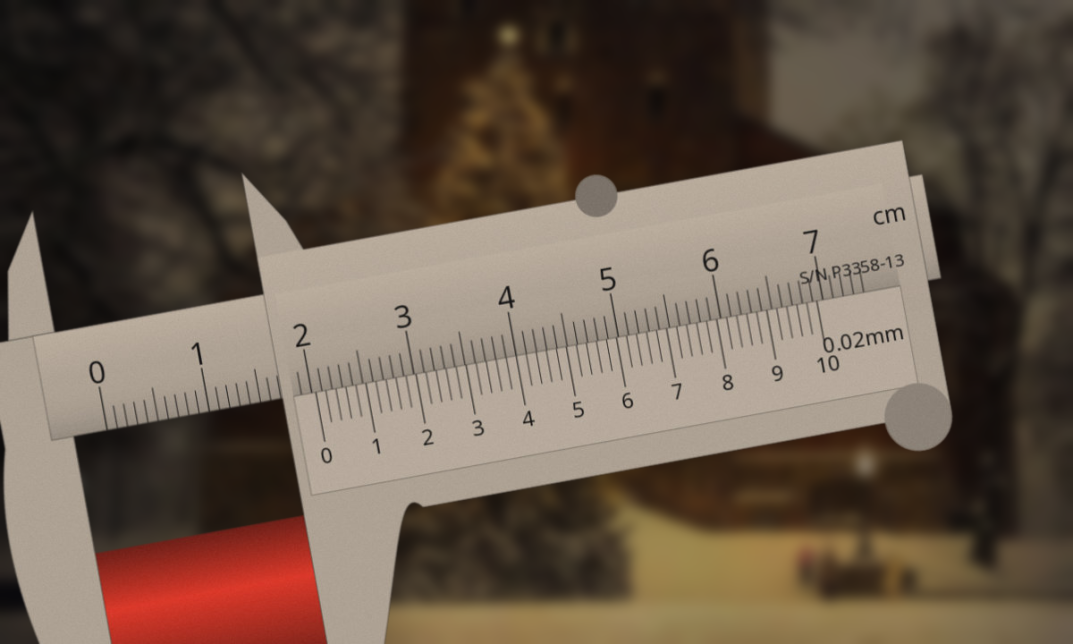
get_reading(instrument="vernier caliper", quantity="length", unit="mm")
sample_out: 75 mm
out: 20.4 mm
